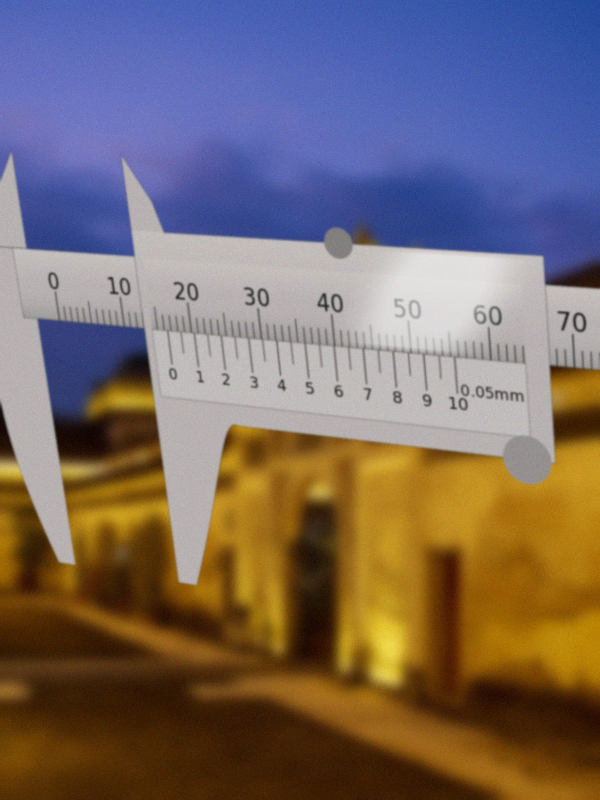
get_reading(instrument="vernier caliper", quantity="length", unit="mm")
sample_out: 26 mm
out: 16.5 mm
